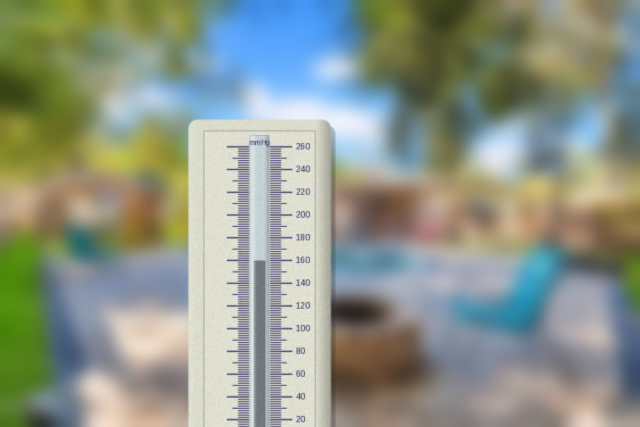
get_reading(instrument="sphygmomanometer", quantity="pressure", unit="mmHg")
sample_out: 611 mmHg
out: 160 mmHg
